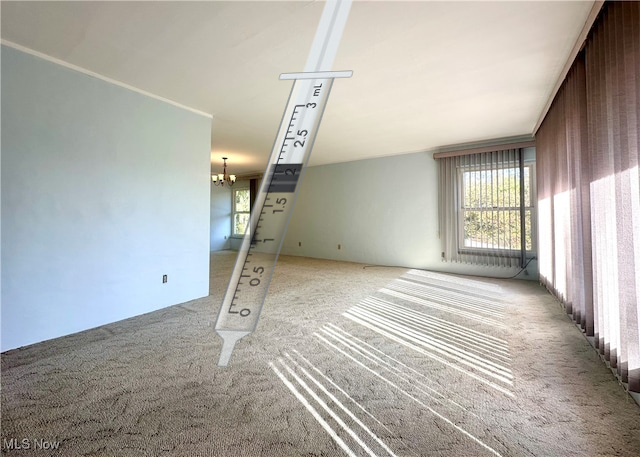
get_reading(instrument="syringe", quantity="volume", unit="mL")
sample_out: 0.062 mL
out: 1.7 mL
